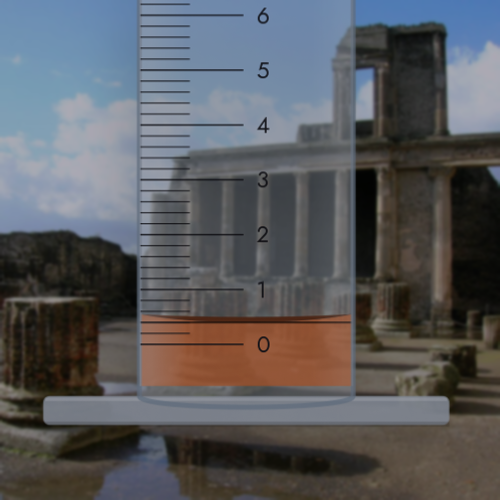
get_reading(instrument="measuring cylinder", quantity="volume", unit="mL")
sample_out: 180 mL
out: 0.4 mL
